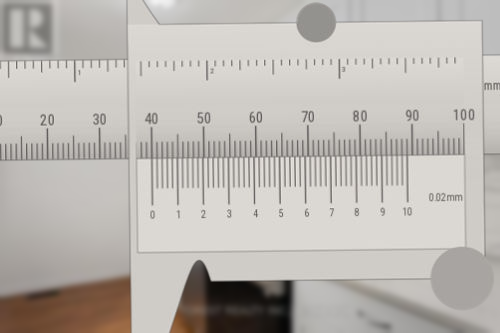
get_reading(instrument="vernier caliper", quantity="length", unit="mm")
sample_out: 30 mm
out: 40.0 mm
